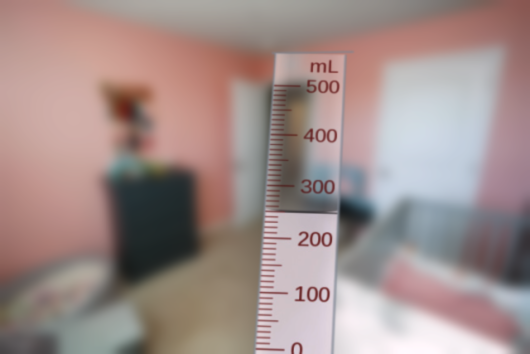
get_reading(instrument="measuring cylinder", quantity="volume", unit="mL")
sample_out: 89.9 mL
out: 250 mL
